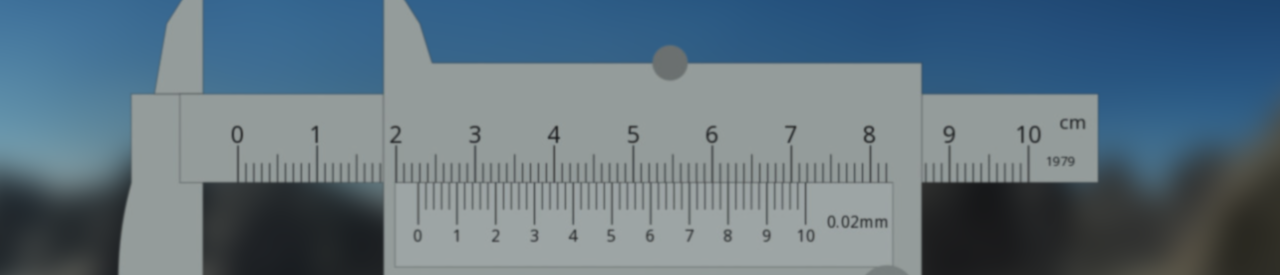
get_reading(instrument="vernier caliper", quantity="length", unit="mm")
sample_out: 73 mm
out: 22.8 mm
